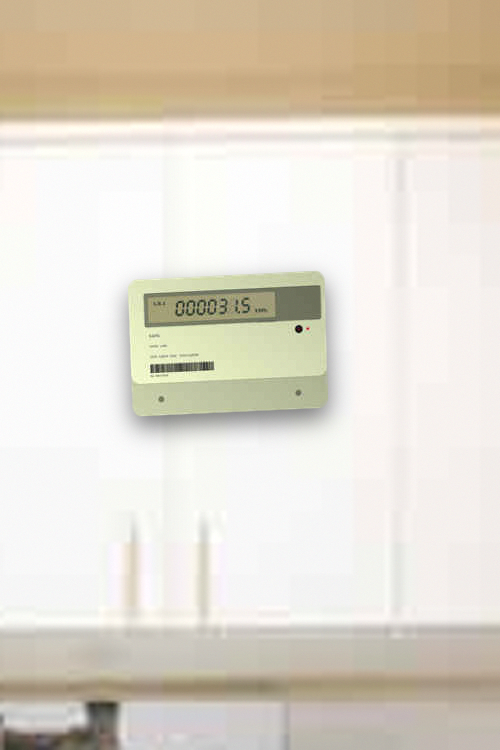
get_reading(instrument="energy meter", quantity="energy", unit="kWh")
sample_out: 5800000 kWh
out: 31.5 kWh
